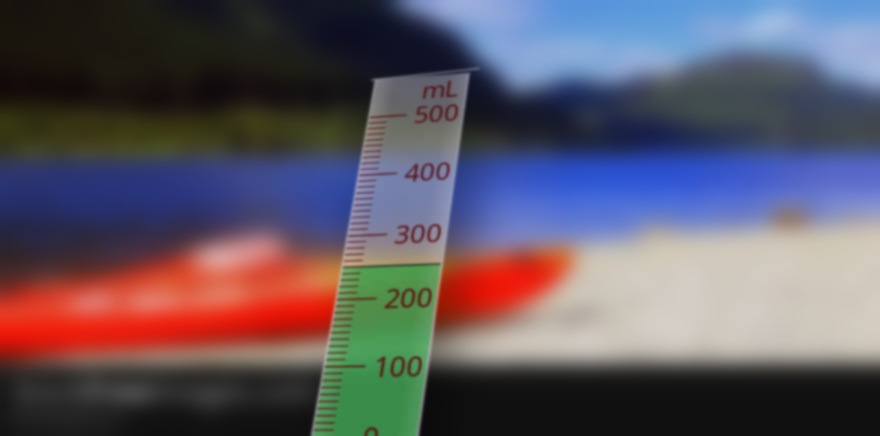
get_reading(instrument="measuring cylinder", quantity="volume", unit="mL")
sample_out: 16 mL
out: 250 mL
